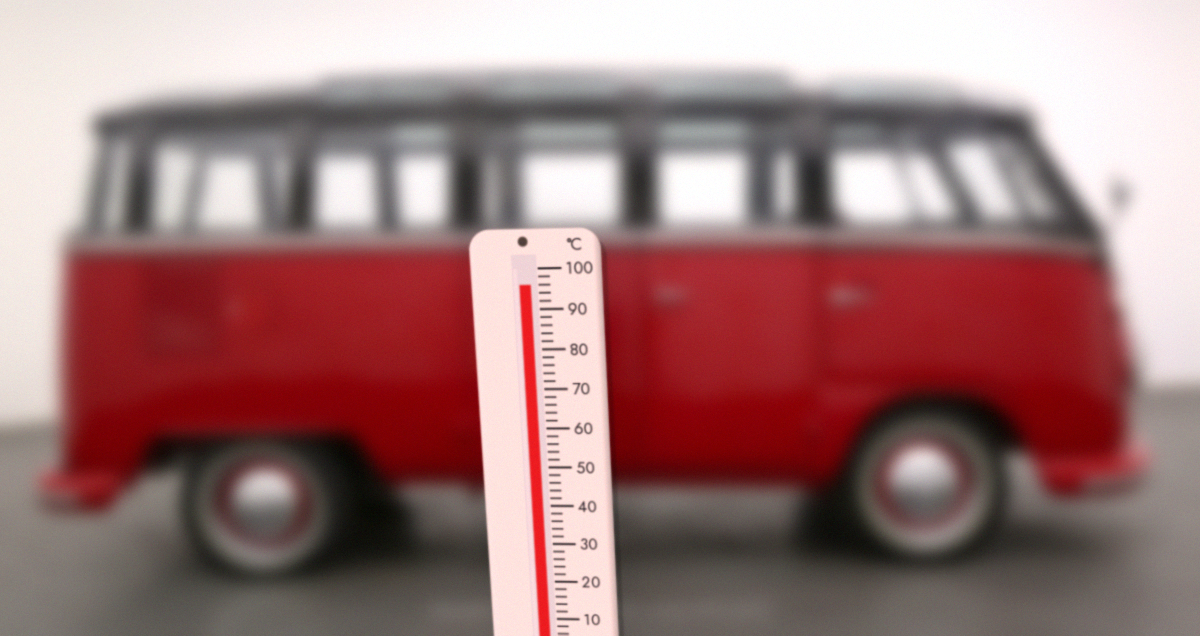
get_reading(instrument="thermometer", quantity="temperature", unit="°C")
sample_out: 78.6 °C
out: 96 °C
